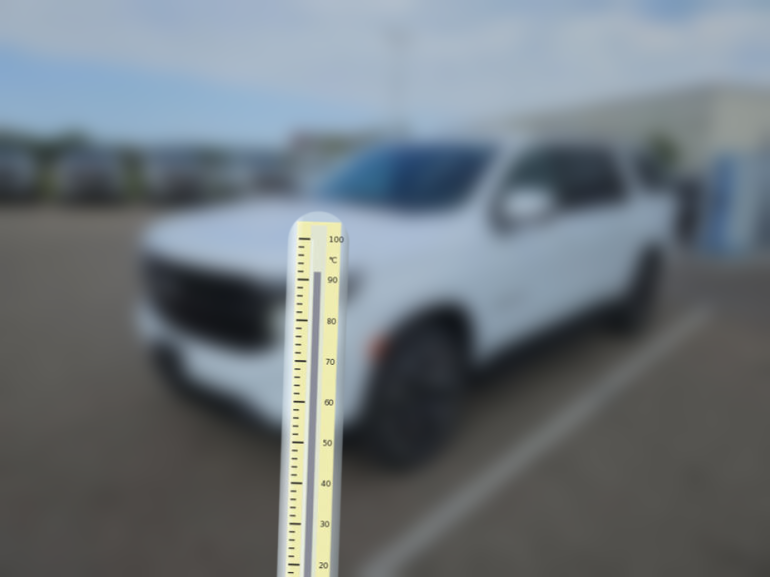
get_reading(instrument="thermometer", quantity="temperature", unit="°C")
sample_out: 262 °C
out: 92 °C
